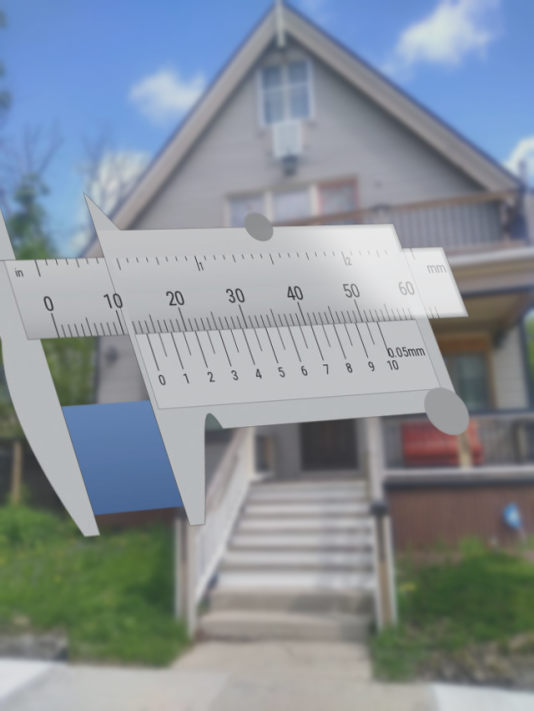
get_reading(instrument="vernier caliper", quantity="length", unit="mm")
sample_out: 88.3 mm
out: 13.6 mm
